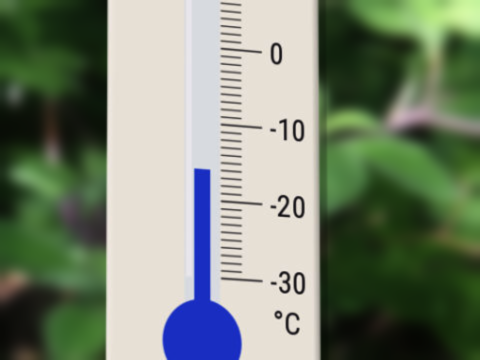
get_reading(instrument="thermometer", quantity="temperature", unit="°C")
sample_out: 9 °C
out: -16 °C
